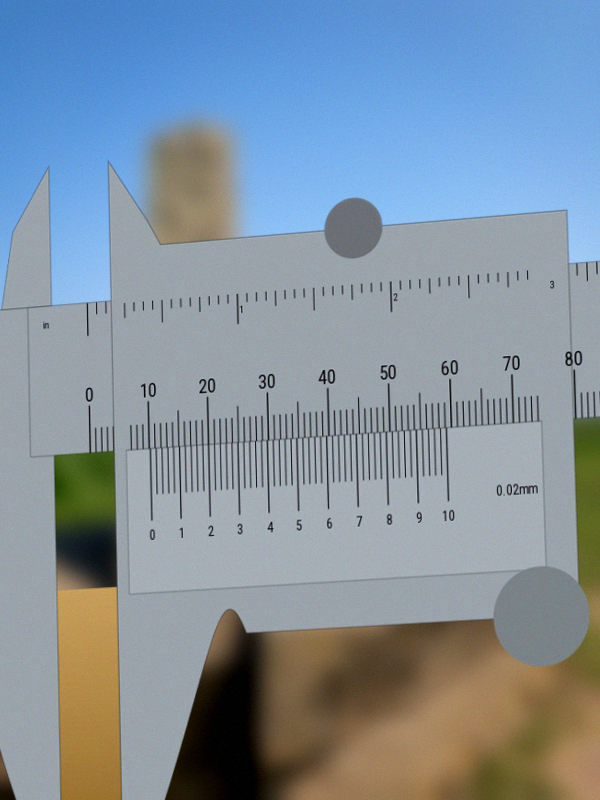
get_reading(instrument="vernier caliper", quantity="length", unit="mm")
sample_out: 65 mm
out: 10.2 mm
